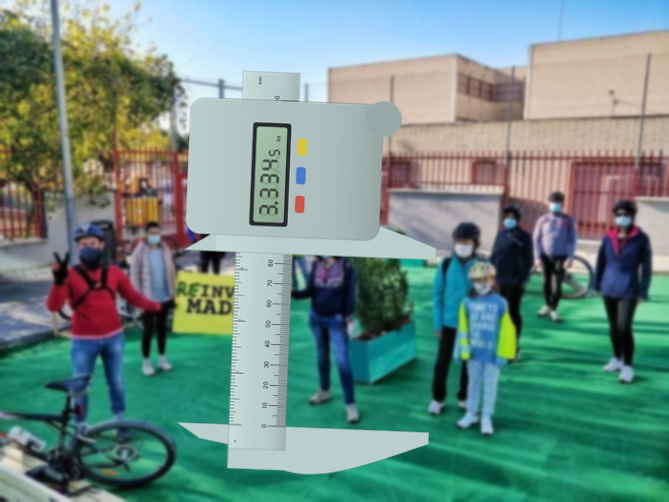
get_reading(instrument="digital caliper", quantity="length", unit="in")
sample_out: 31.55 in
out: 3.3345 in
